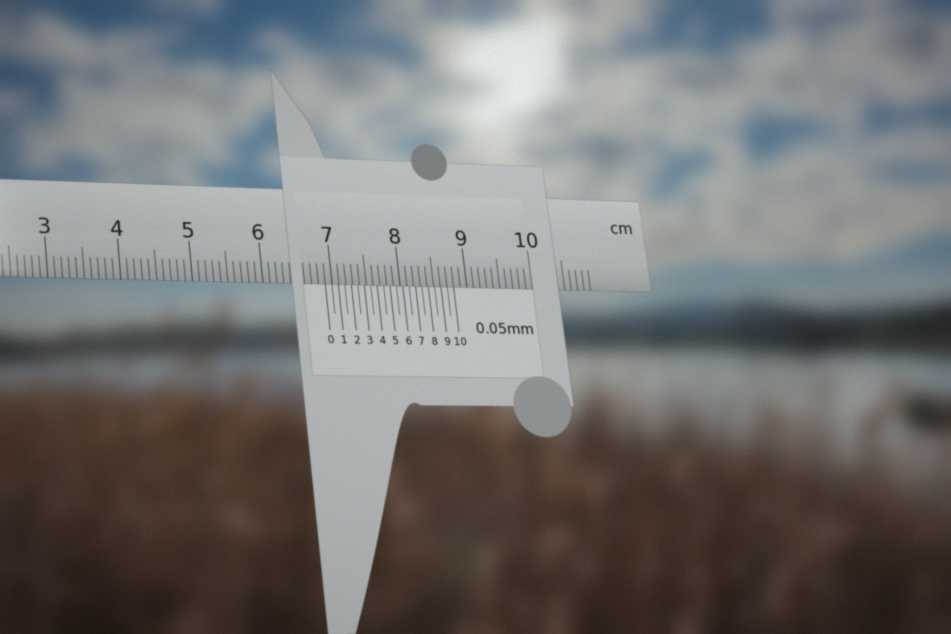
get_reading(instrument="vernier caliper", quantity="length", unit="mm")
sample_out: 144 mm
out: 69.0 mm
